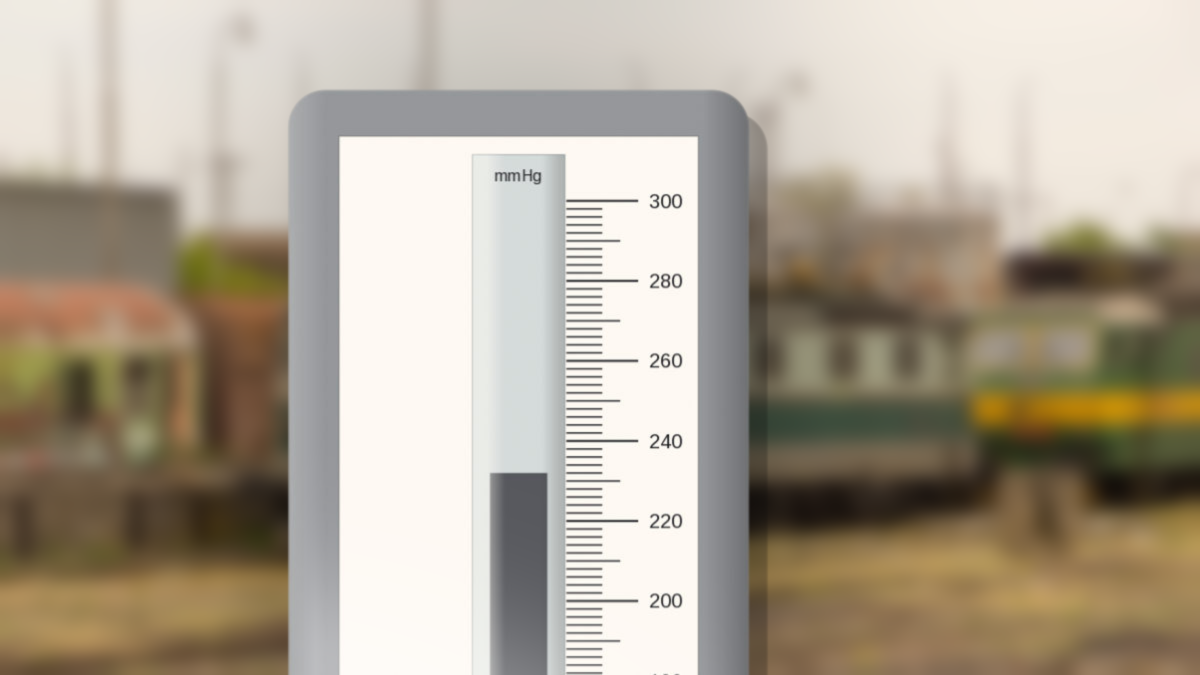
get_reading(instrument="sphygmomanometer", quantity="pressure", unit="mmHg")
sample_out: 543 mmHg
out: 232 mmHg
